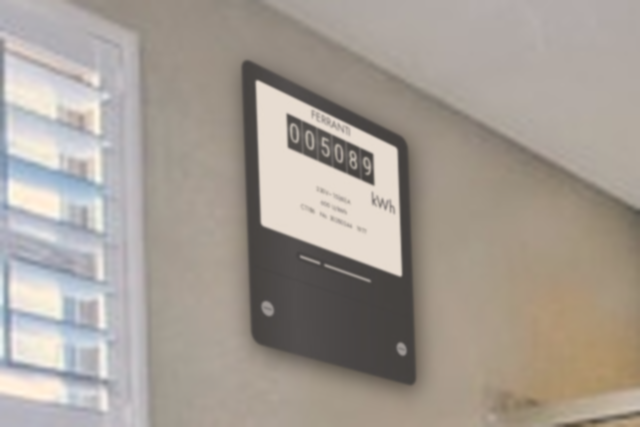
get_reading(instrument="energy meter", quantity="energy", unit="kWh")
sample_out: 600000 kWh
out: 5089 kWh
